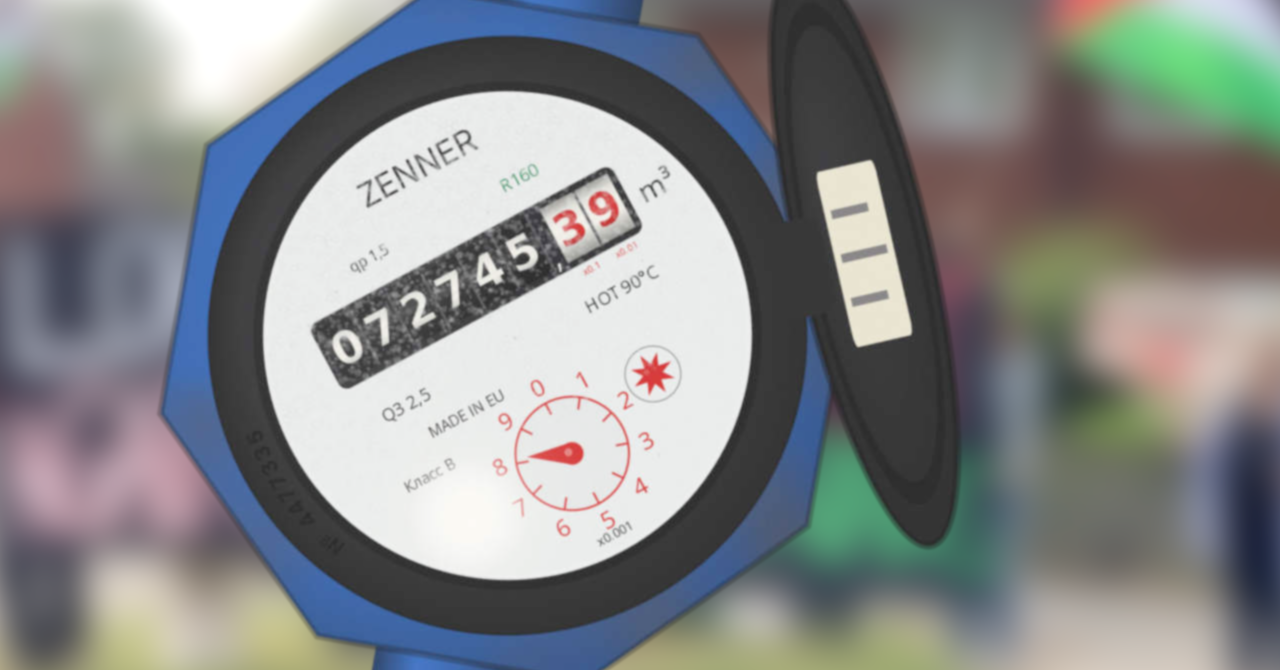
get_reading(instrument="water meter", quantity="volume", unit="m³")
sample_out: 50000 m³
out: 72745.398 m³
